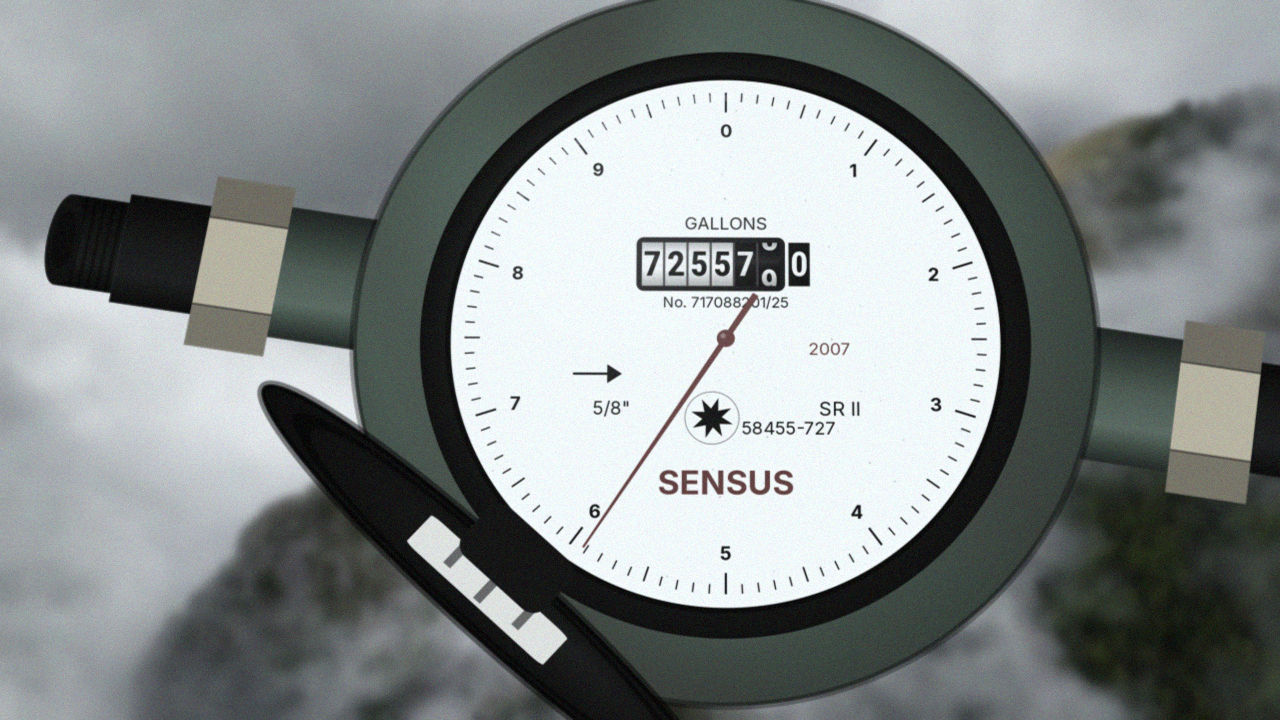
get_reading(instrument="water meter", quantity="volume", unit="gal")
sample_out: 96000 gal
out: 7255785.9 gal
